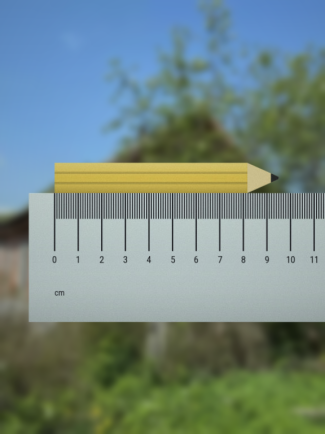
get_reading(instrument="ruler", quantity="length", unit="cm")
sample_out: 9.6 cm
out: 9.5 cm
